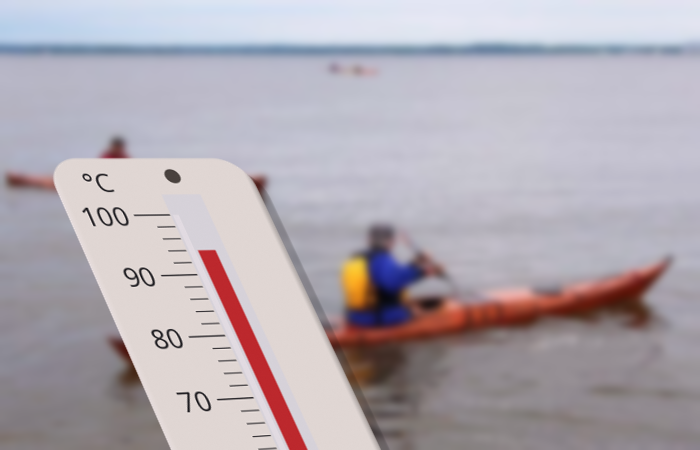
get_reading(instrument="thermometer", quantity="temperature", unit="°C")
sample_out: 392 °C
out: 94 °C
